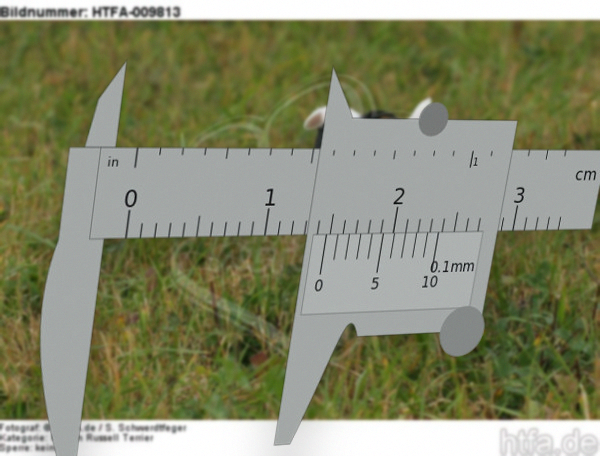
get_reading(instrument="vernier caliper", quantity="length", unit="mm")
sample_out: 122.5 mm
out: 14.7 mm
